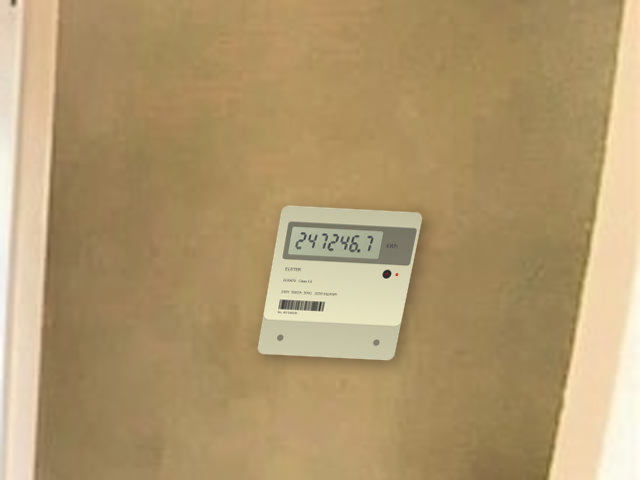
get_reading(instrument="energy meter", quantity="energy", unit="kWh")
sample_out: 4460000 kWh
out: 247246.7 kWh
